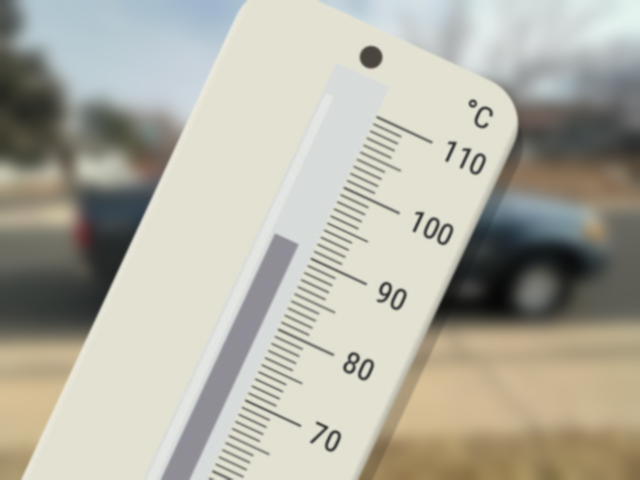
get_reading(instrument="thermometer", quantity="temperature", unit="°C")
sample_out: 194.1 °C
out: 91 °C
